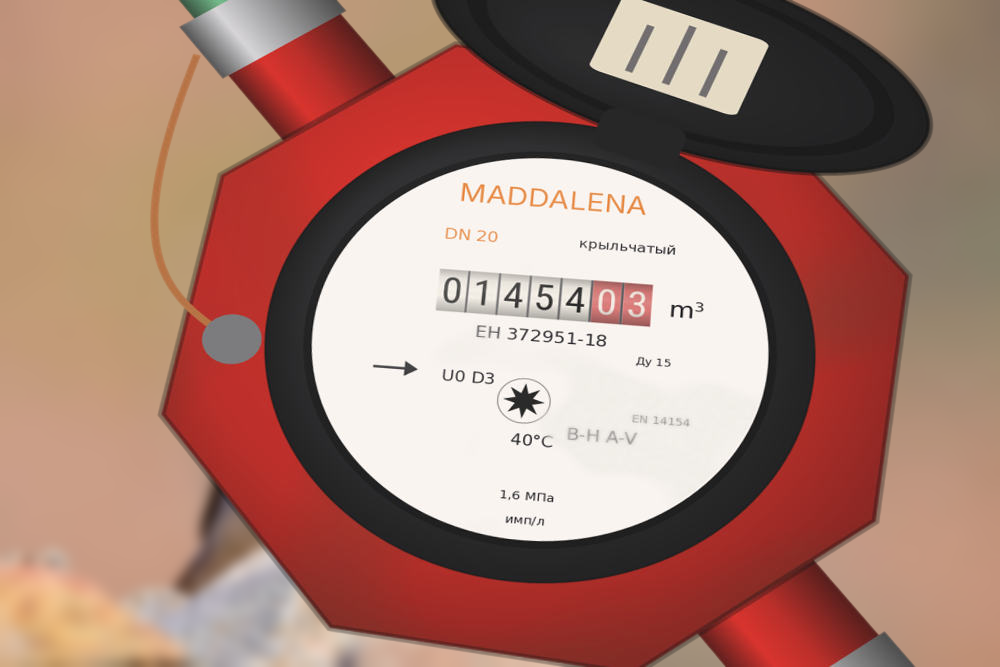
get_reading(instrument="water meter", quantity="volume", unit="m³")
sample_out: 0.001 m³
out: 1454.03 m³
